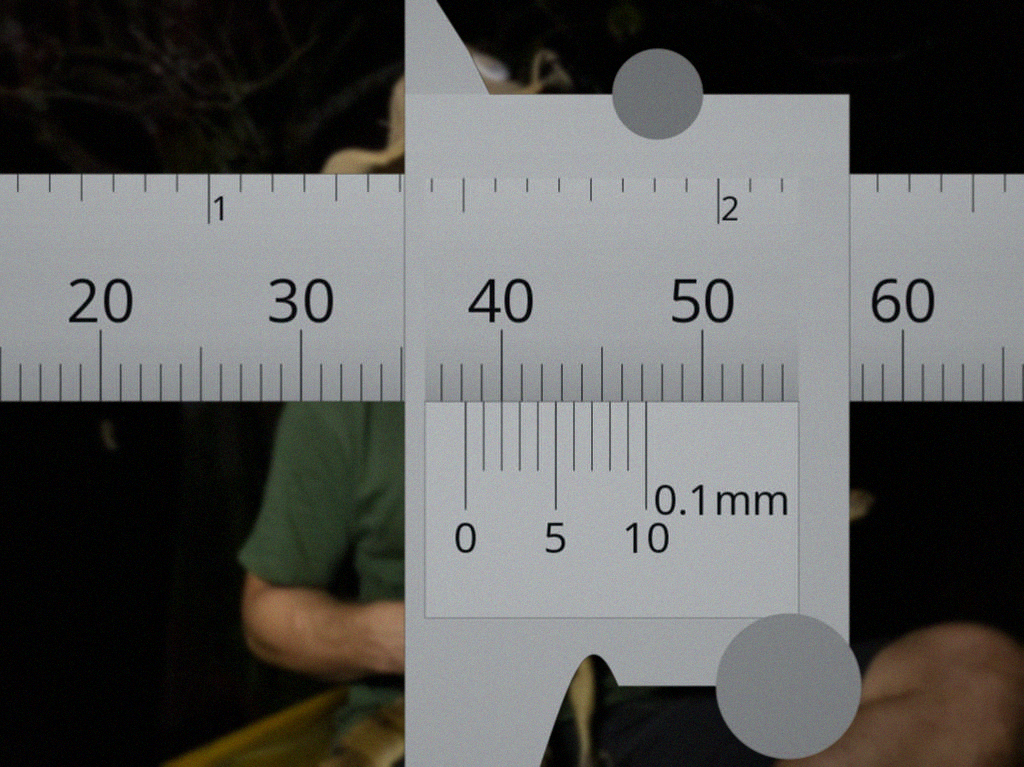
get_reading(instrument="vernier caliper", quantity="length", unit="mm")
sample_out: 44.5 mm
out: 38.2 mm
